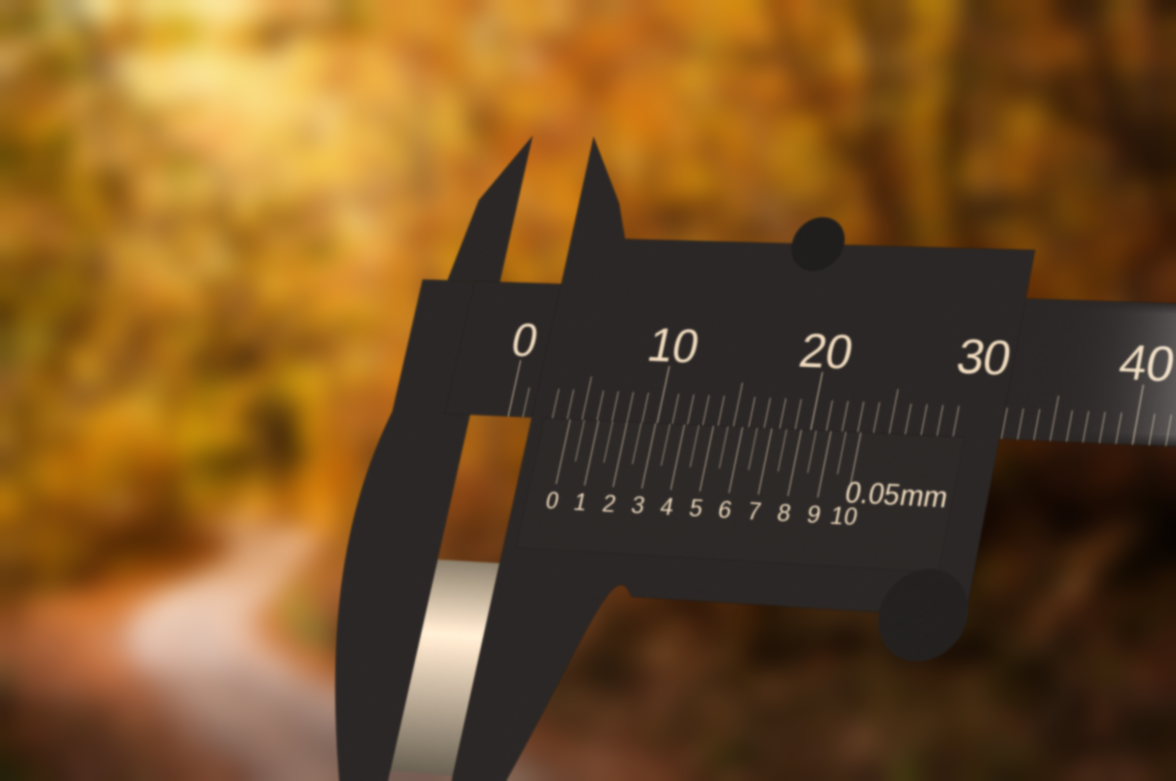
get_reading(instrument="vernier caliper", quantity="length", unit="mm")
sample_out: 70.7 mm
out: 4.2 mm
